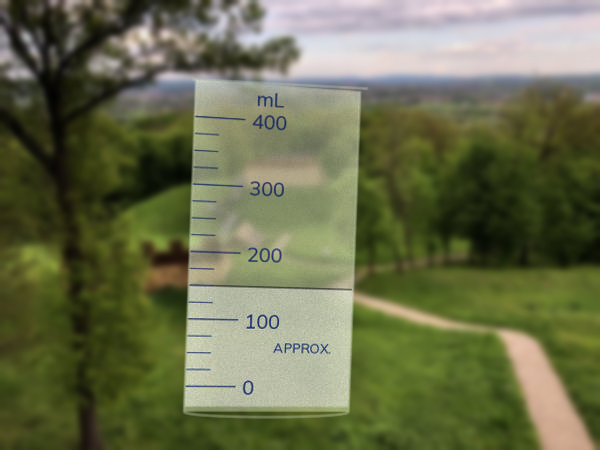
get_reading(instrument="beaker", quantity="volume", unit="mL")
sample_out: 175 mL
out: 150 mL
